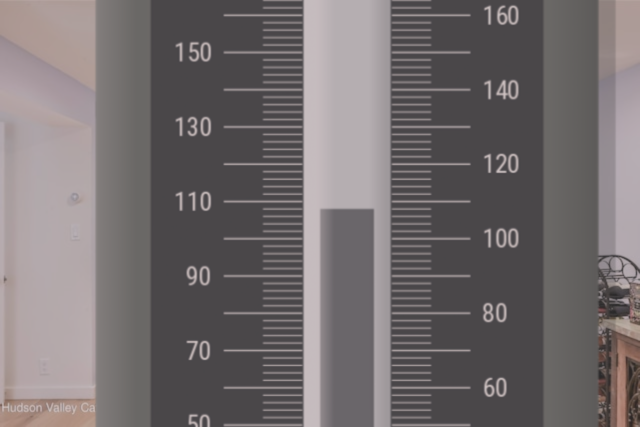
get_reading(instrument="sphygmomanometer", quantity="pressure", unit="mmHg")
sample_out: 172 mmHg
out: 108 mmHg
